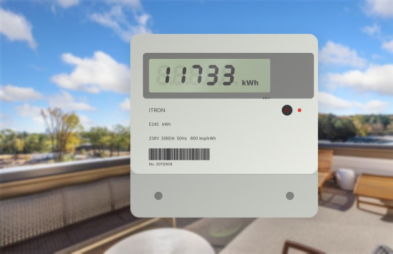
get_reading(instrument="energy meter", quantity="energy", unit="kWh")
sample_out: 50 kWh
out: 11733 kWh
